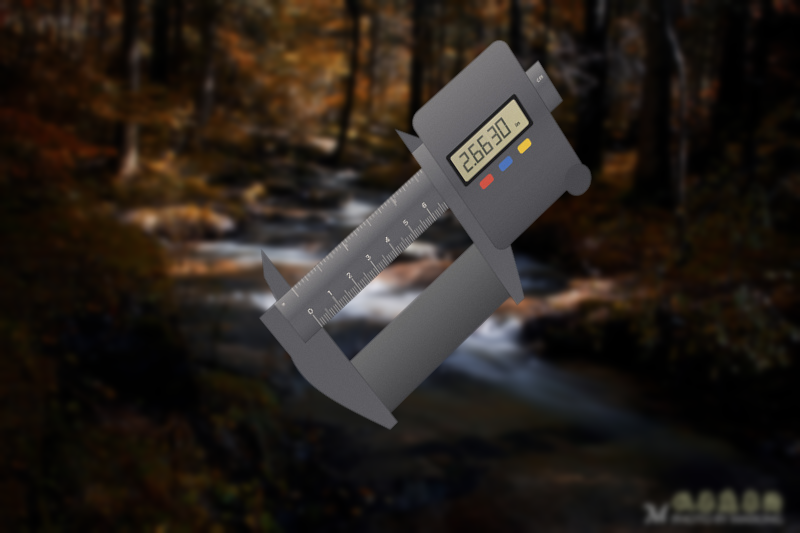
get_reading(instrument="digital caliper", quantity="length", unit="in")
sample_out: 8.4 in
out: 2.6630 in
